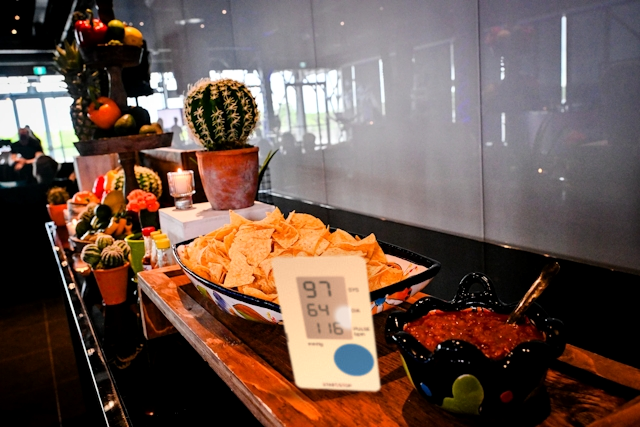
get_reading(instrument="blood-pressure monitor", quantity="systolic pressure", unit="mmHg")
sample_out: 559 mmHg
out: 97 mmHg
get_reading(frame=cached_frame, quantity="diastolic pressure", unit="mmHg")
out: 64 mmHg
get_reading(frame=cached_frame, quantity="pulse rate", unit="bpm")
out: 116 bpm
